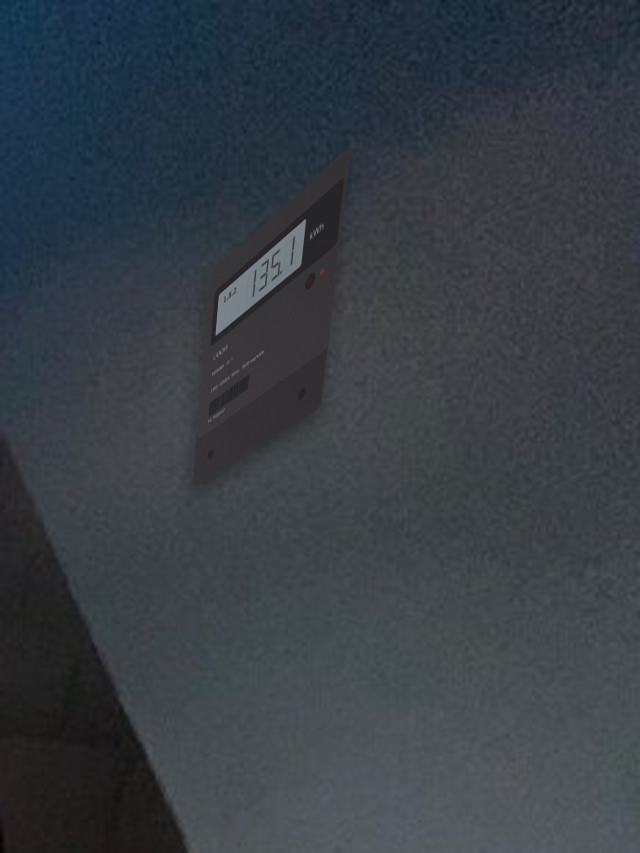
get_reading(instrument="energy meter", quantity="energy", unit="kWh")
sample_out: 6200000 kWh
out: 135.1 kWh
